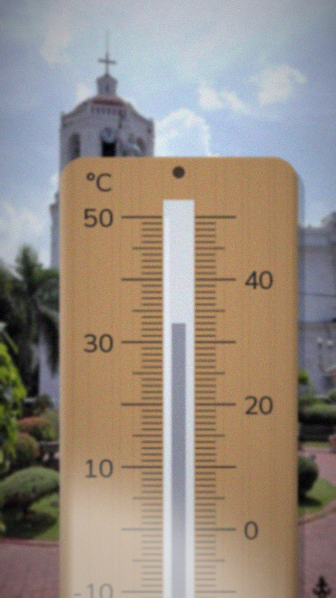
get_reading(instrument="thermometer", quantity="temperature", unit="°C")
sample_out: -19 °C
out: 33 °C
